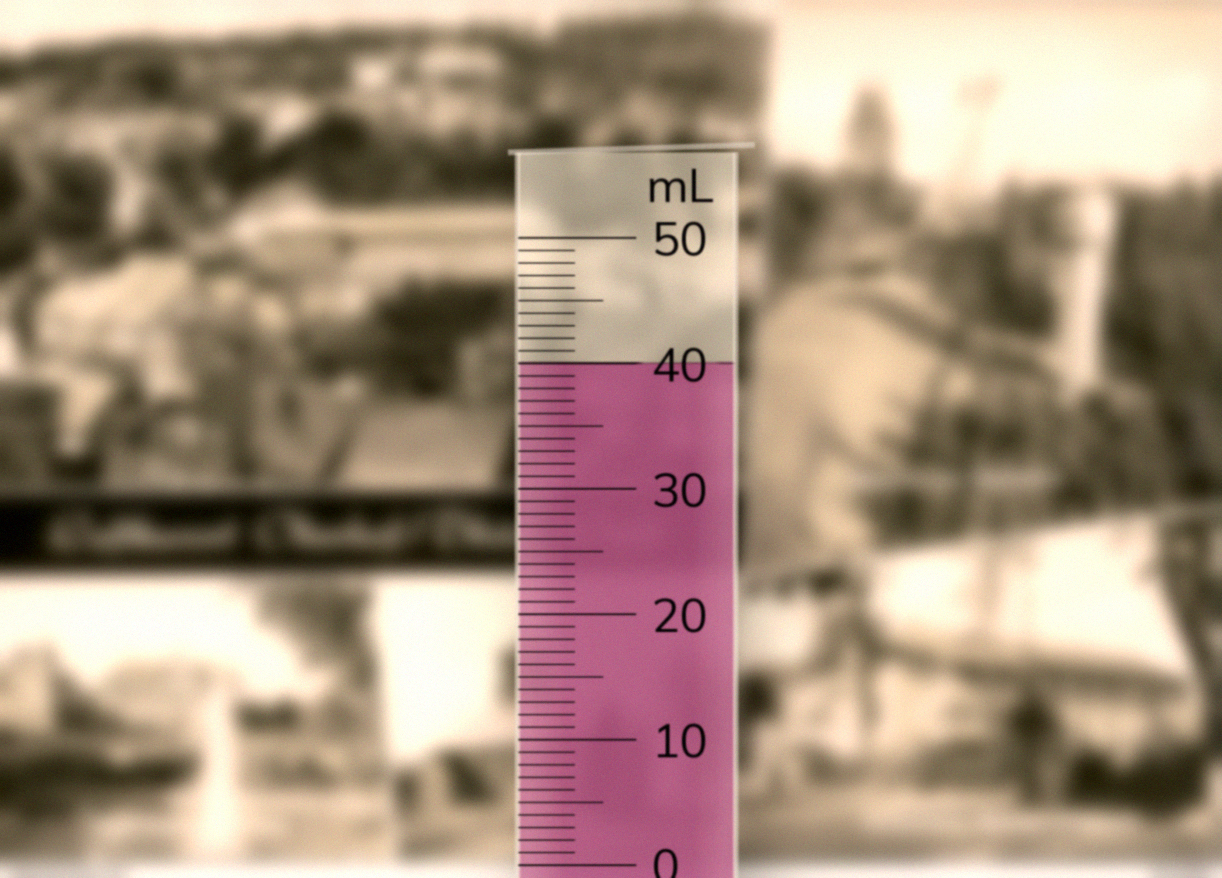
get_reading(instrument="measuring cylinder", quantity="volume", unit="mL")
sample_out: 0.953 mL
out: 40 mL
